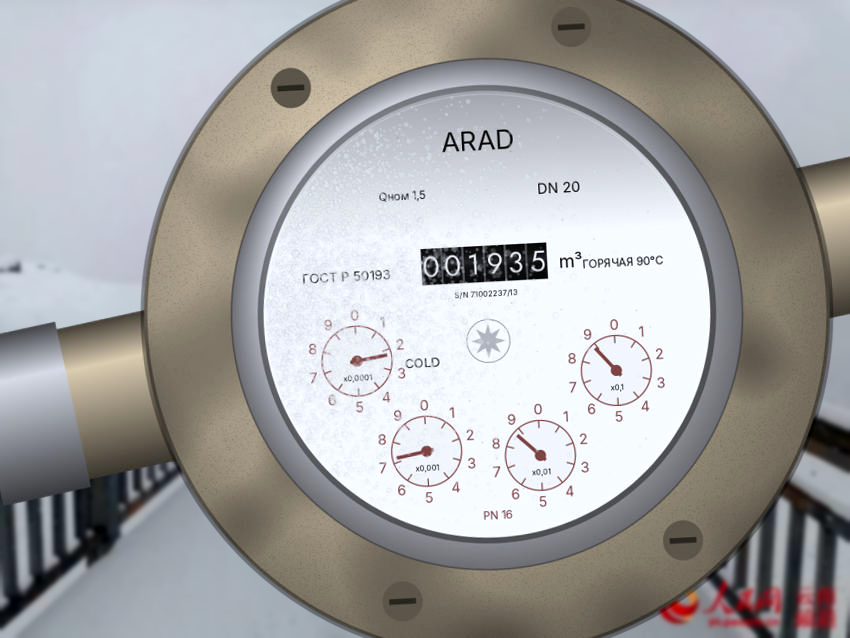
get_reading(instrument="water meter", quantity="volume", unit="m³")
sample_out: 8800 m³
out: 1935.8872 m³
